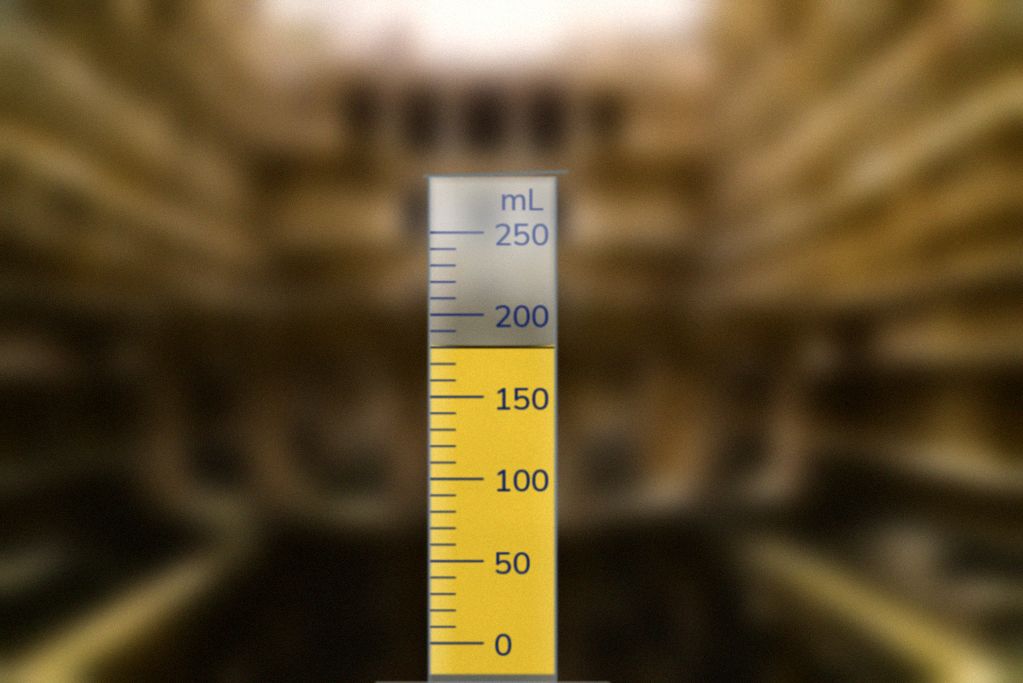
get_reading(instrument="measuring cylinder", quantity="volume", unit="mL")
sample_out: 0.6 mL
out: 180 mL
